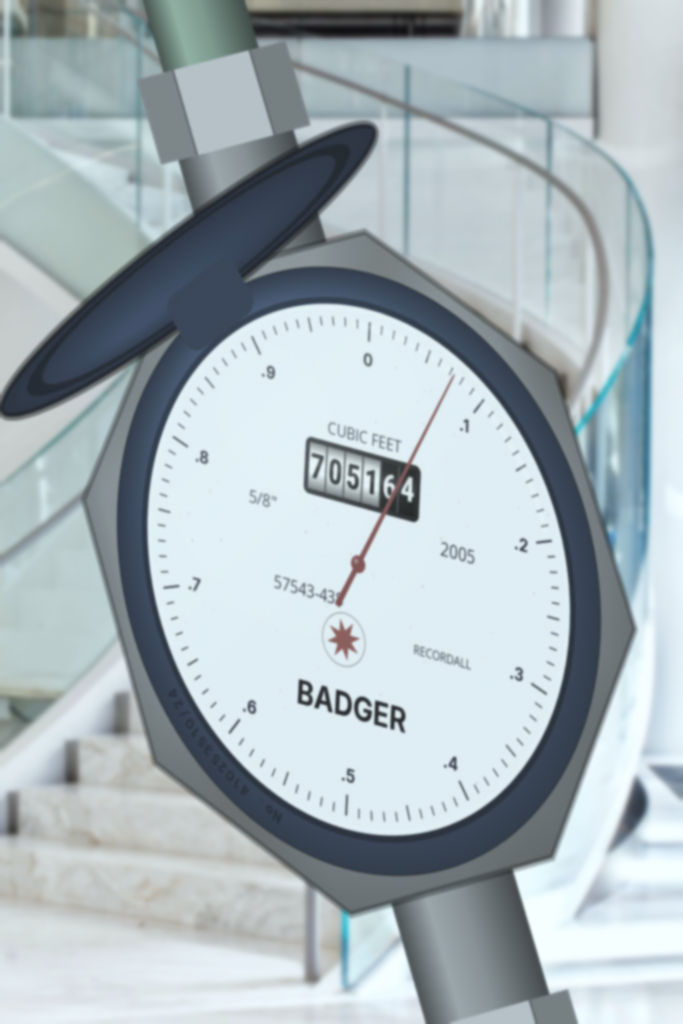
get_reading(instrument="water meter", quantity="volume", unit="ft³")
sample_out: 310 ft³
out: 705164.07 ft³
